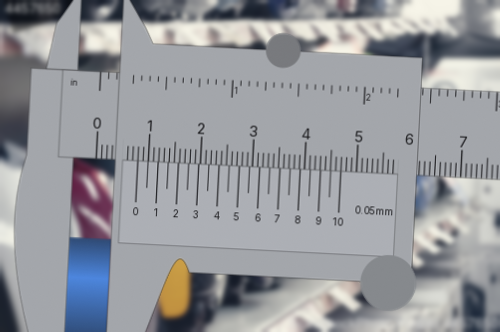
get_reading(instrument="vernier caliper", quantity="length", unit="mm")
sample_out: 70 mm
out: 8.0 mm
